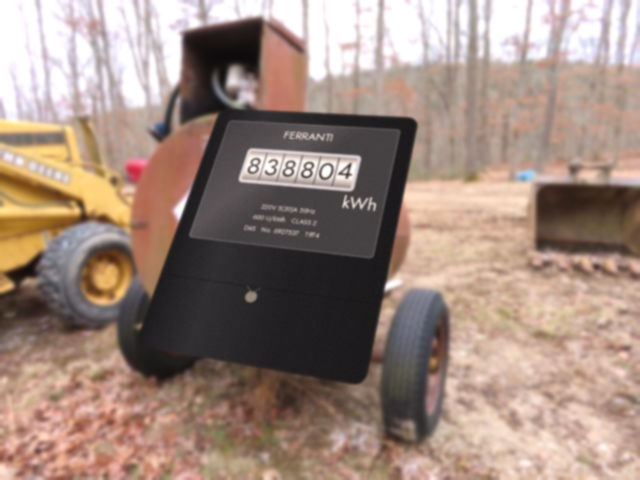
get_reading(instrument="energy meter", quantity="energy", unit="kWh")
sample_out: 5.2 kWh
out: 838804 kWh
